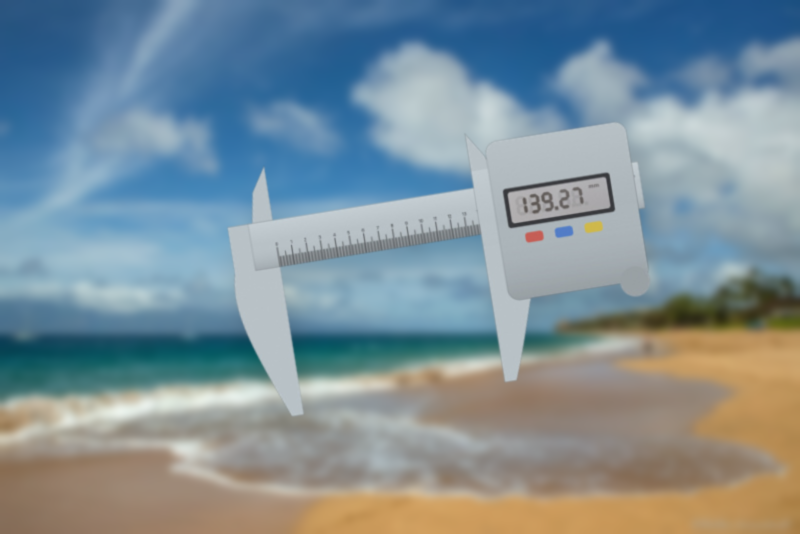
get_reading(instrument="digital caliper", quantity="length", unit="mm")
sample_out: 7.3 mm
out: 139.27 mm
